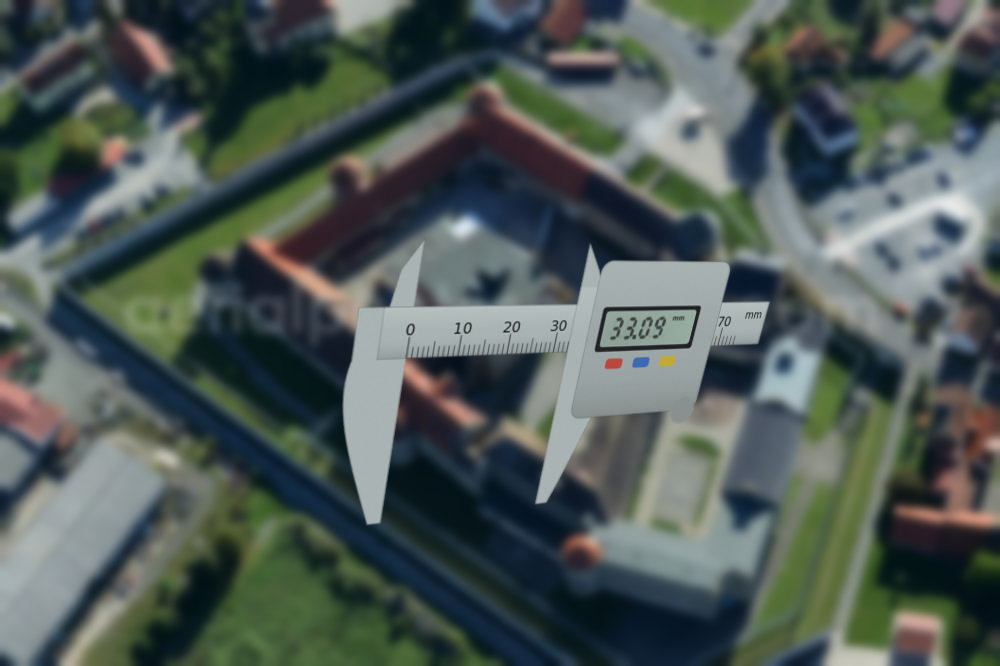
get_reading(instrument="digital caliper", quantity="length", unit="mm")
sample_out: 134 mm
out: 33.09 mm
